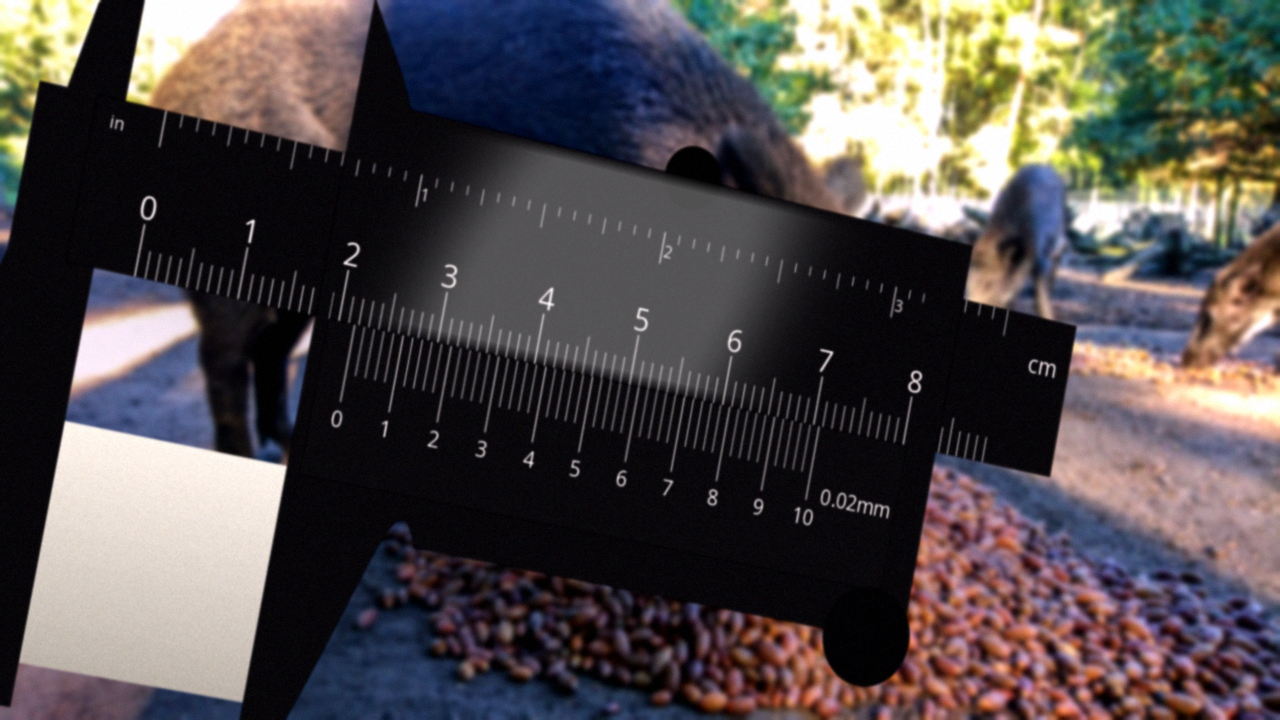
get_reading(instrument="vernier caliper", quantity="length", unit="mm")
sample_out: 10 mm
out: 21.6 mm
